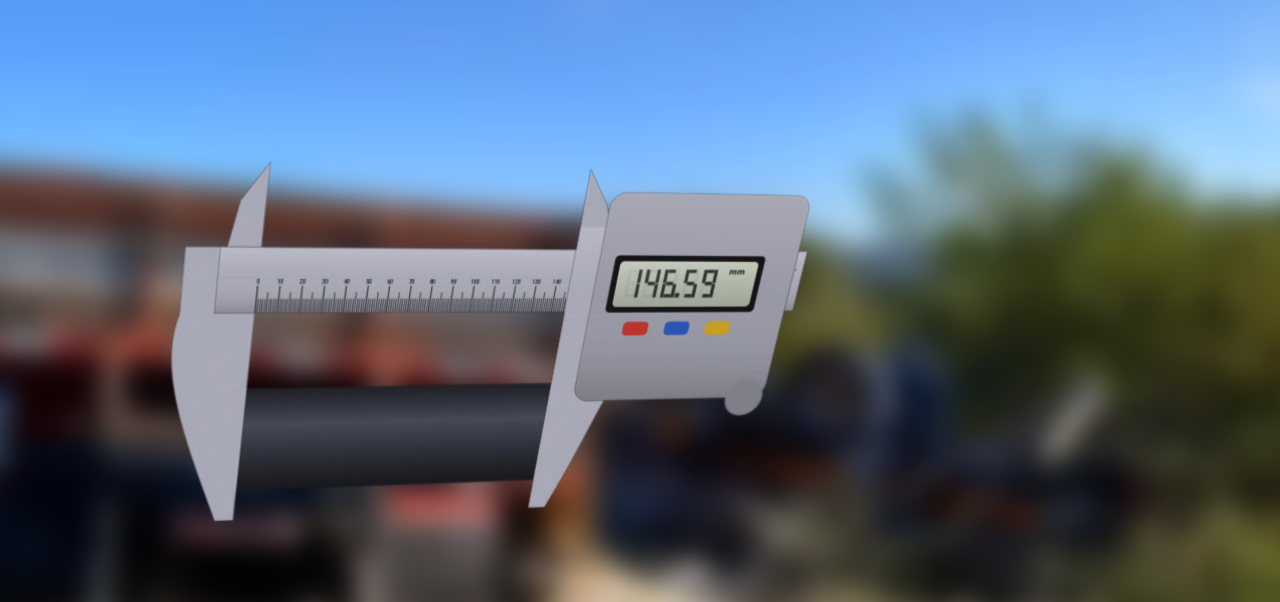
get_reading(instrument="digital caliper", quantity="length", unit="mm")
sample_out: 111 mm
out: 146.59 mm
